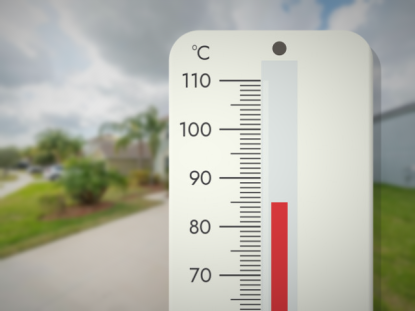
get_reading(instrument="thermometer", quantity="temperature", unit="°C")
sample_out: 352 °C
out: 85 °C
